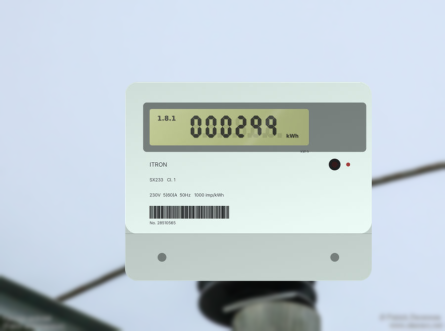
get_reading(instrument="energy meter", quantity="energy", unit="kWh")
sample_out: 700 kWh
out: 299 kWh
